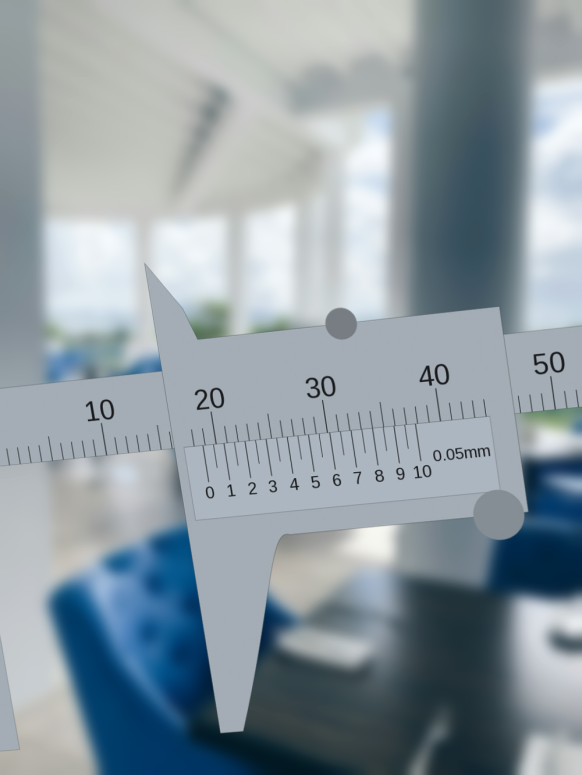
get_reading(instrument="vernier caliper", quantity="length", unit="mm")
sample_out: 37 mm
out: 18.8 mm
